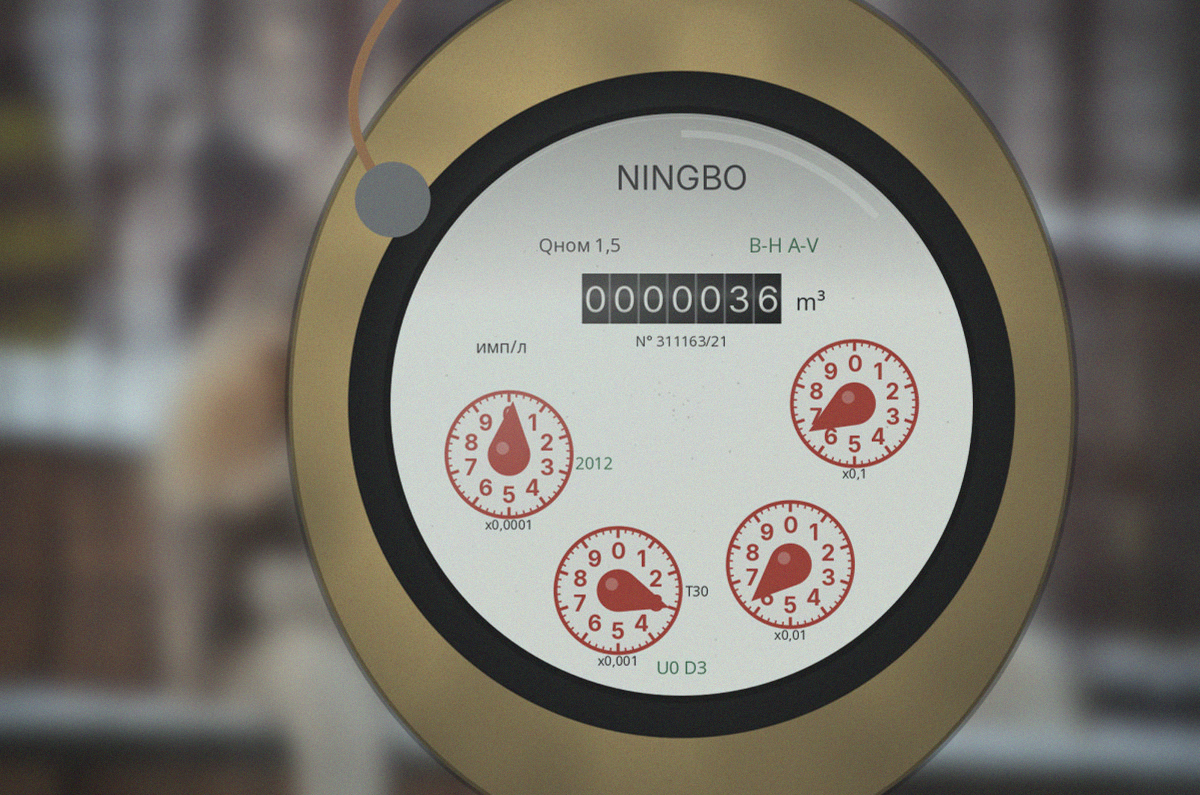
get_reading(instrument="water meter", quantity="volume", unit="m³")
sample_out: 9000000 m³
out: 36.6630 m³
